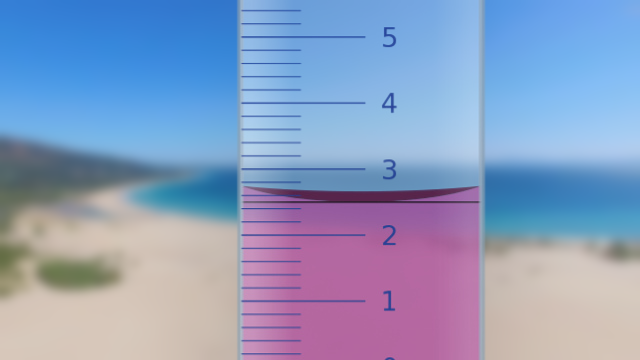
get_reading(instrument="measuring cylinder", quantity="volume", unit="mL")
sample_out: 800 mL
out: 2.5 mL
